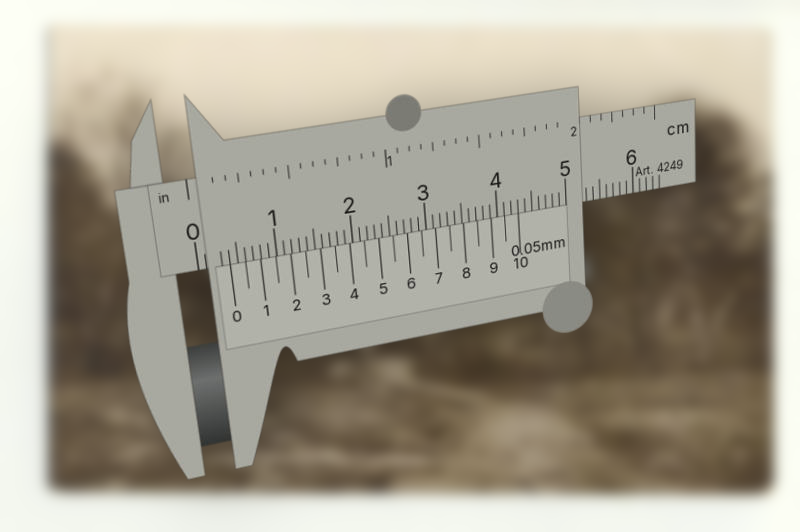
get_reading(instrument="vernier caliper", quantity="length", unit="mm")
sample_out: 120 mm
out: 4.0 mm
